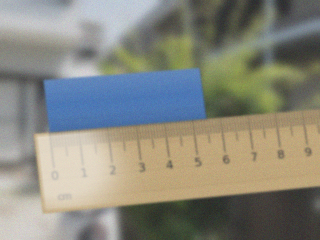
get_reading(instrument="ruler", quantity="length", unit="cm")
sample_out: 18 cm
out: 5.5 cm
